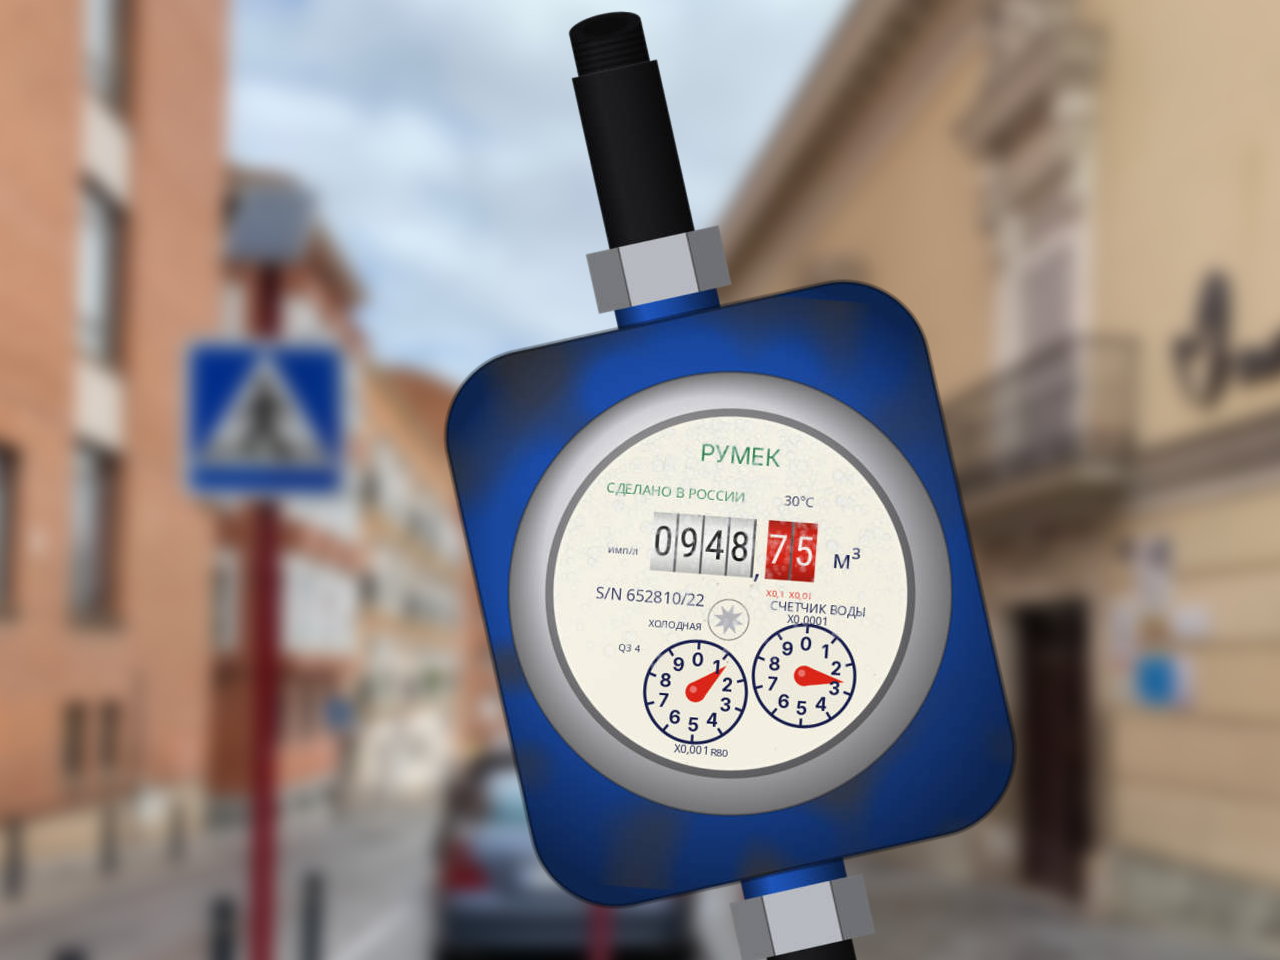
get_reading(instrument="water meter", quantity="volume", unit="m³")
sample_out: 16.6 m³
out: 948.7512 m³
